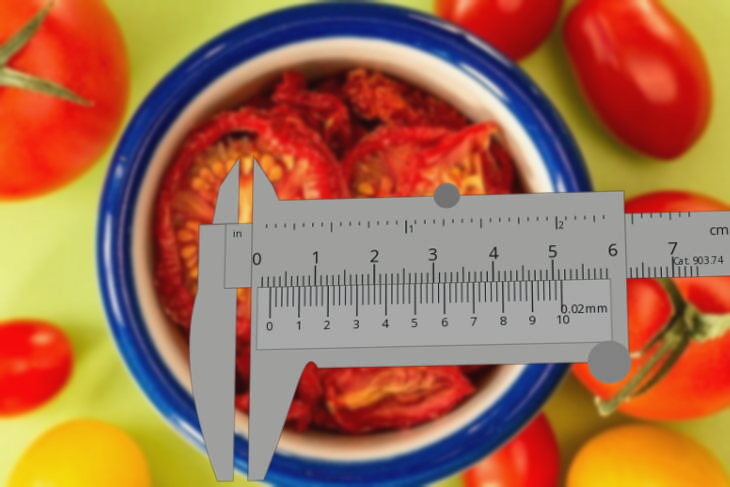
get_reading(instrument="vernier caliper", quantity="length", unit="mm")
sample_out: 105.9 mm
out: 2.4 mm
